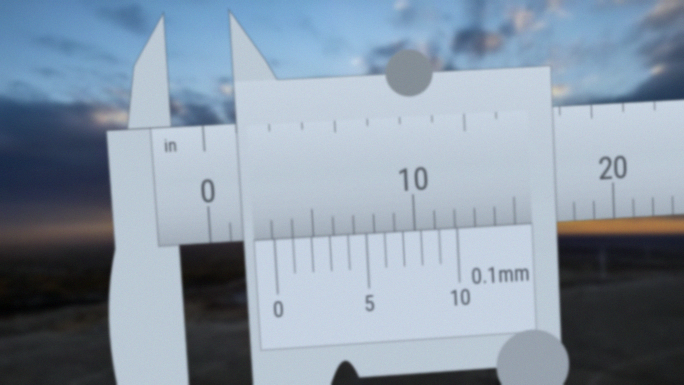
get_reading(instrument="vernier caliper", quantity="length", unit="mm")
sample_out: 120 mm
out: 3.1 mm
